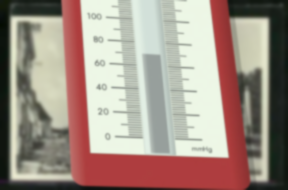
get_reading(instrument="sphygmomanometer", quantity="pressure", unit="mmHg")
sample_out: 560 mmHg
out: 70 mmHg
